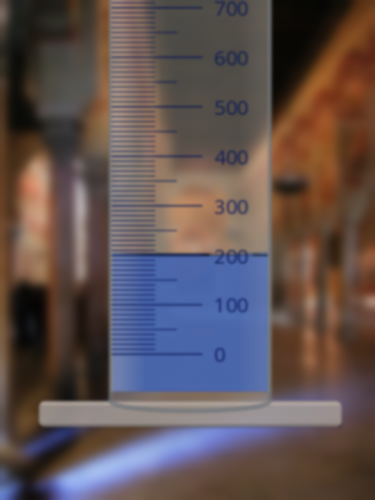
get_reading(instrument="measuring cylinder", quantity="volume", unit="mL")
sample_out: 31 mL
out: 200 mL
